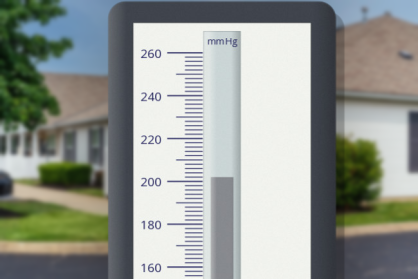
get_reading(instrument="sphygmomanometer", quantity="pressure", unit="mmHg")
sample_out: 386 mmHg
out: 202 mmHg
